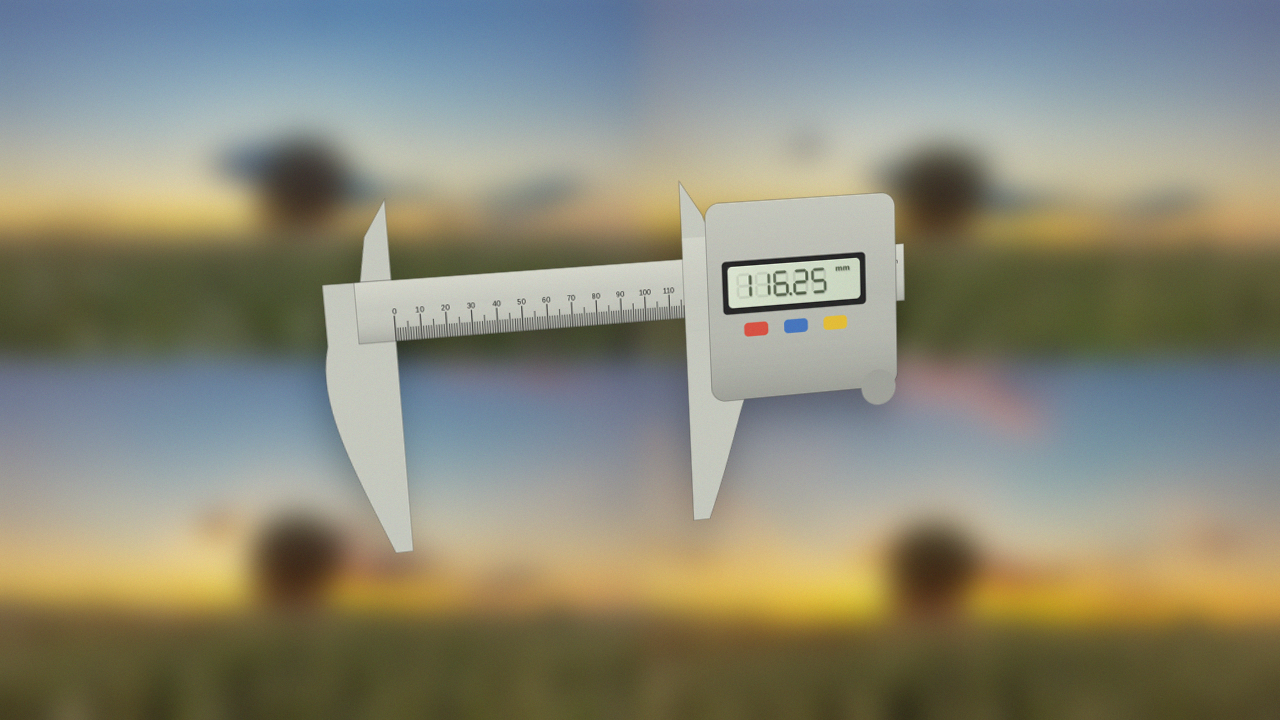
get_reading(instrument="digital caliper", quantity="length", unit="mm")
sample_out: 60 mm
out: 116.25 mm
